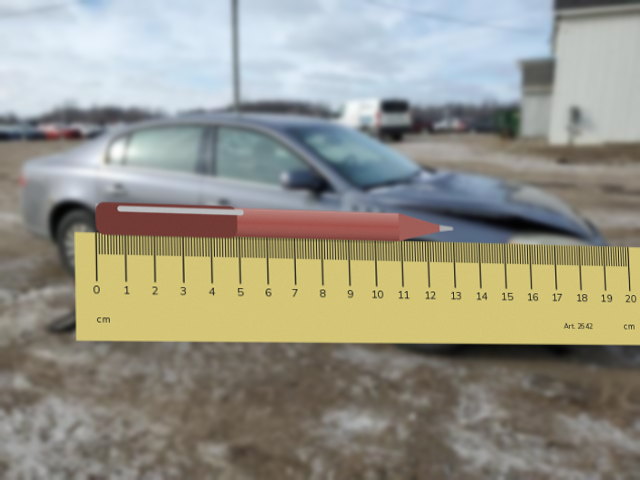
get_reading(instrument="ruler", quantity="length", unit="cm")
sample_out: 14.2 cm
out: 13 cm
